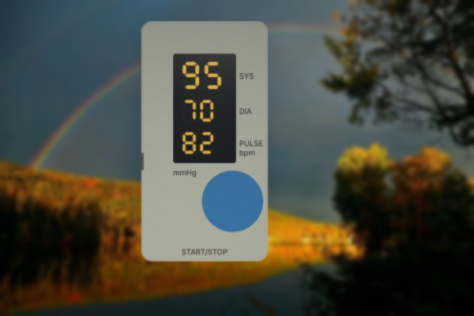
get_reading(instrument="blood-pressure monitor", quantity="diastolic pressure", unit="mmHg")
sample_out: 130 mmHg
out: 70 mmHg
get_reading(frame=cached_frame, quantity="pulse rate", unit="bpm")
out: 82 bpm
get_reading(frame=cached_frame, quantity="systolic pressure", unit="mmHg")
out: 95 mmHg
